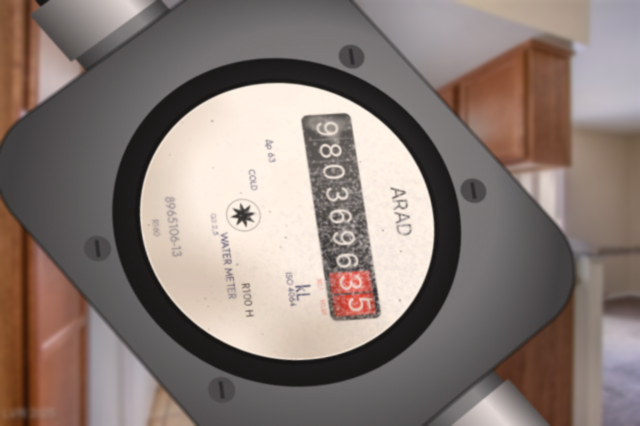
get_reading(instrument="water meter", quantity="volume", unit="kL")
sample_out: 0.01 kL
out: 9803696.35 kL
